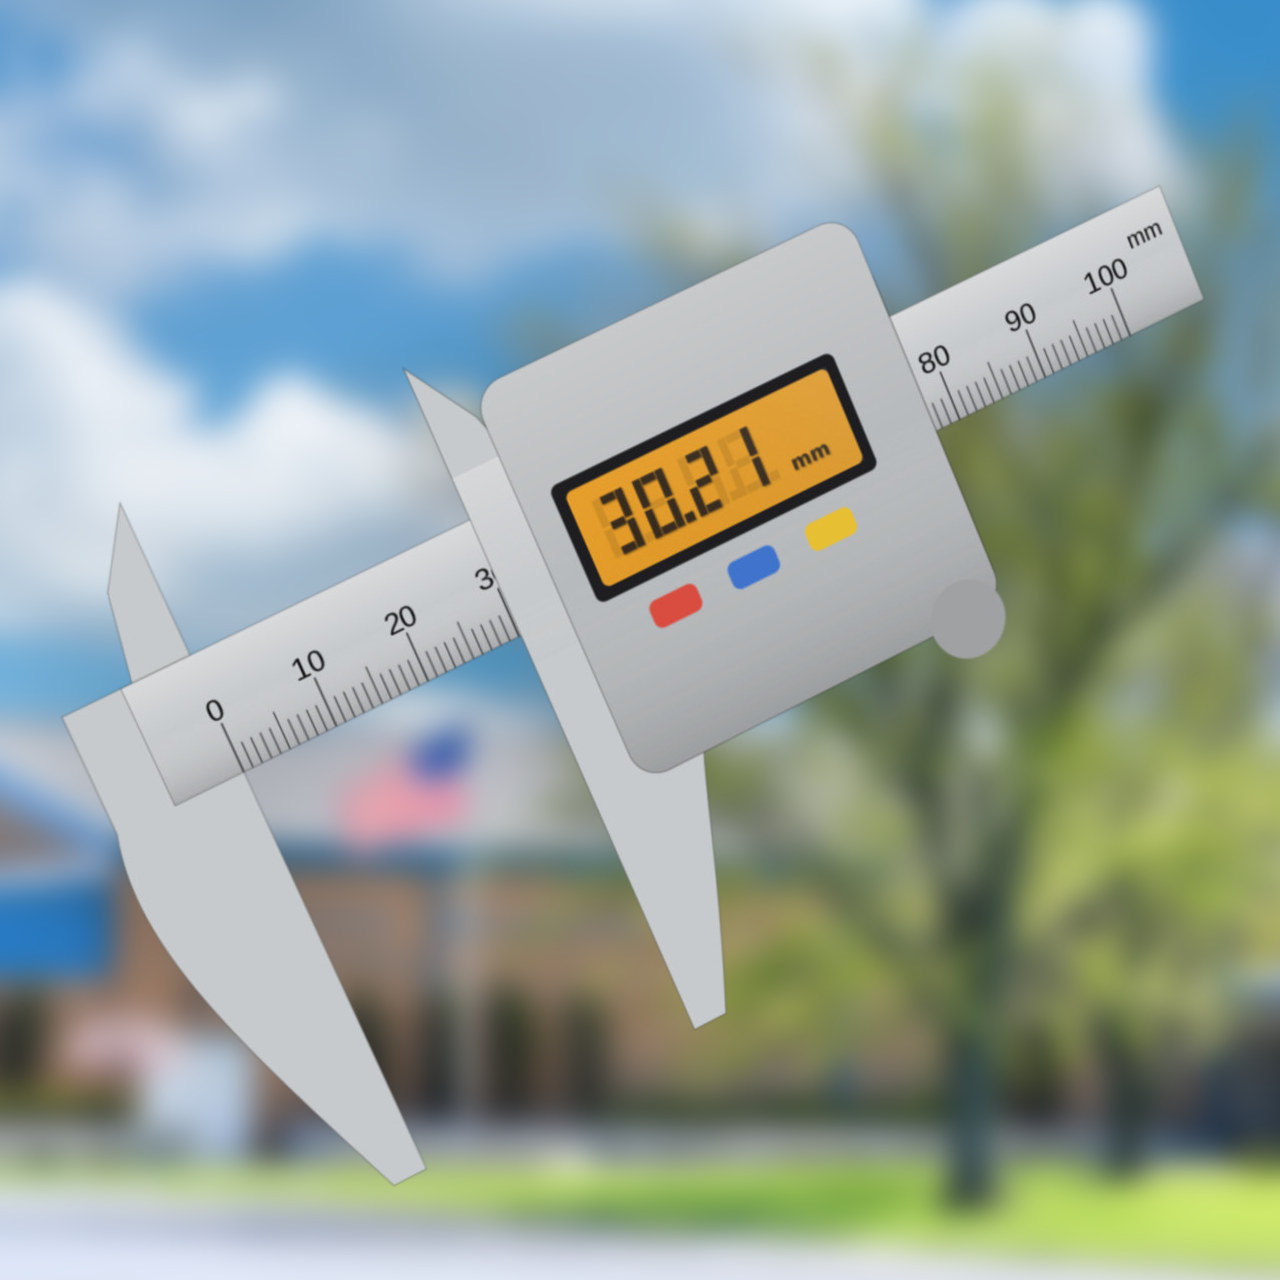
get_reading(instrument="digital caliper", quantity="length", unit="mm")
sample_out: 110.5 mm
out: 30.21 mm
